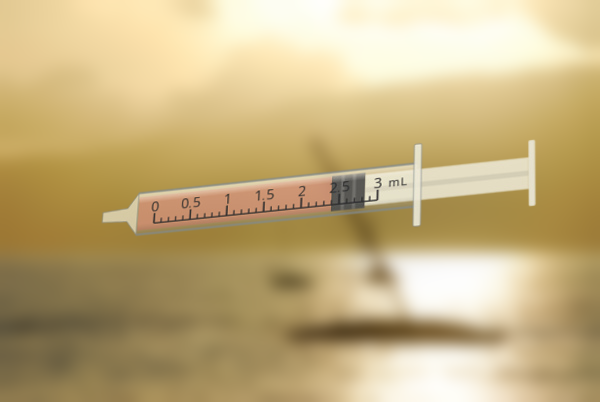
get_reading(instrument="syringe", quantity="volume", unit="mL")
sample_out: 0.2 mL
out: 2.4 mL
